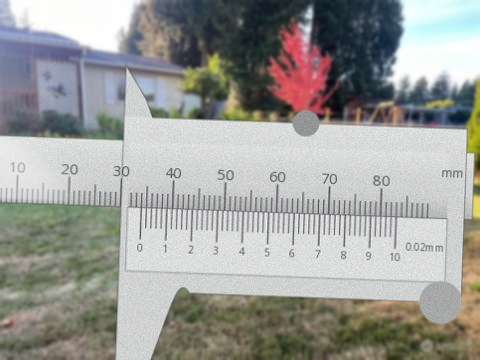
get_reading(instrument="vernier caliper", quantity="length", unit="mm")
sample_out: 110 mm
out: 34.0 mm
